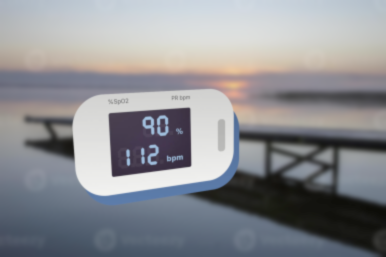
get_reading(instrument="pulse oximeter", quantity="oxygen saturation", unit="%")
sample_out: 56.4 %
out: 90 %
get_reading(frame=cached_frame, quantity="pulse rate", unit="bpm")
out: 112 bpm
